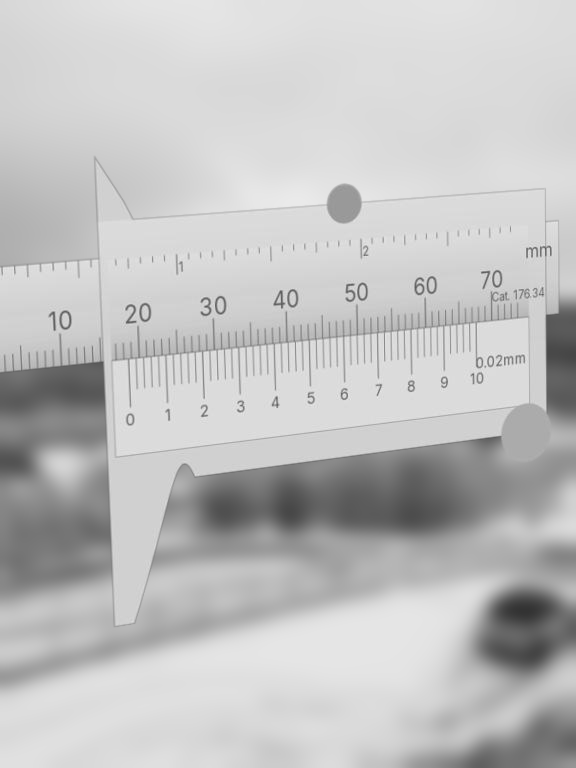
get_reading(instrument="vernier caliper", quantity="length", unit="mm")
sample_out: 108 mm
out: 18.6 mm
